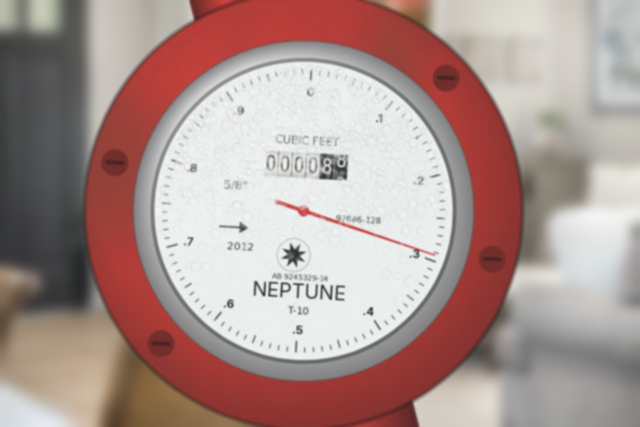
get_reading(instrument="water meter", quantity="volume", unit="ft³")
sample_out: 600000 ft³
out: 88.29 ft³
